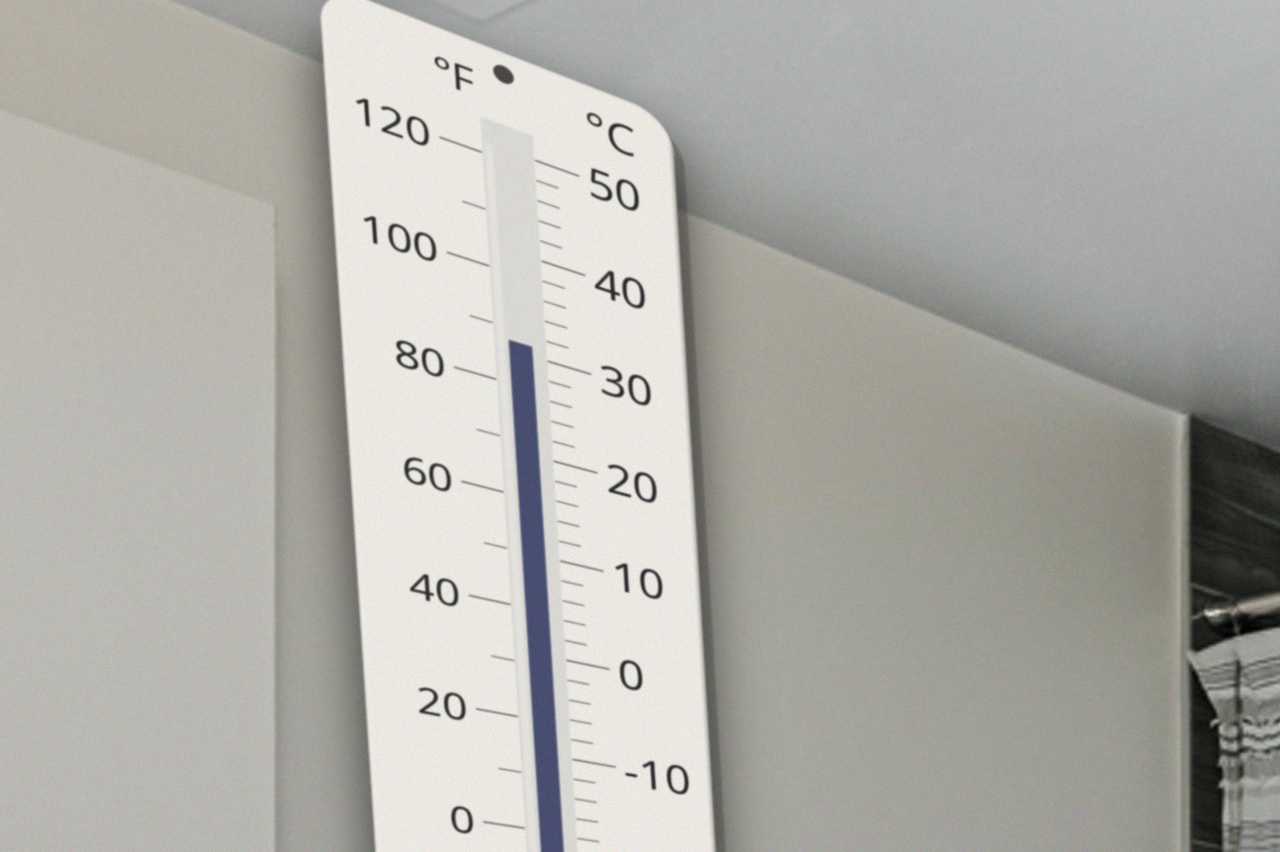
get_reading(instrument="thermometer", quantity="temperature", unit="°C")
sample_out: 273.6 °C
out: 31 °C
